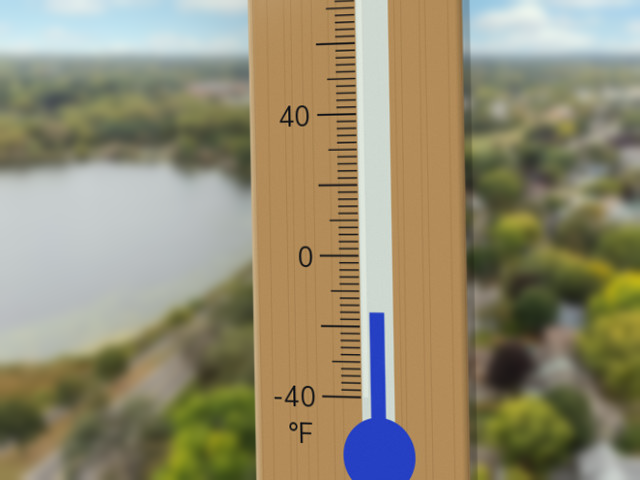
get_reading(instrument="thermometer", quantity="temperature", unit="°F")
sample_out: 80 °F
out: -16 °F
